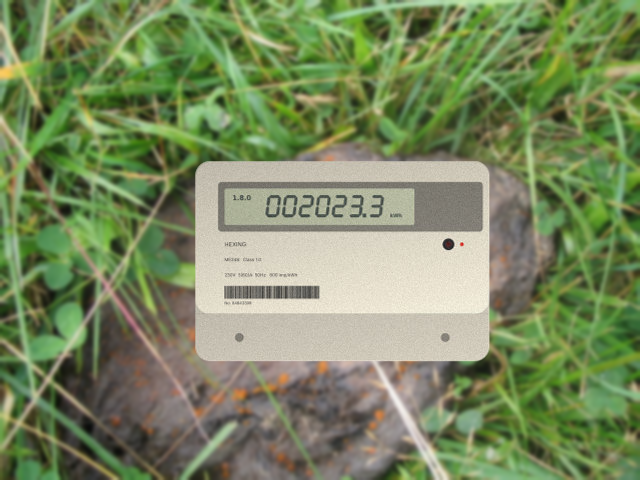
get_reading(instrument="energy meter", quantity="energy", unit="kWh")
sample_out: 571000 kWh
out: 2023.3 kWh
